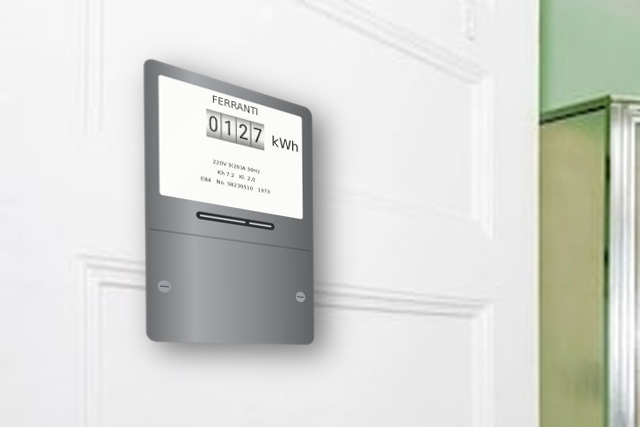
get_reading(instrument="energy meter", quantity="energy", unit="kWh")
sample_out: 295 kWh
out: 127 kWh
